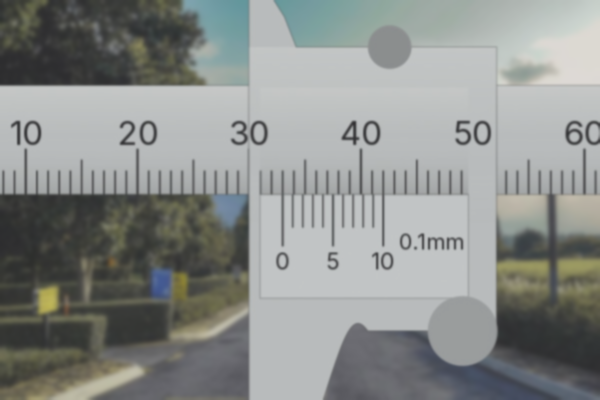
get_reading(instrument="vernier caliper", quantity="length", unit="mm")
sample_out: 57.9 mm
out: 33.0 mm
